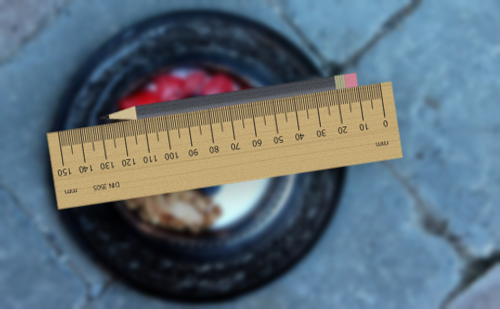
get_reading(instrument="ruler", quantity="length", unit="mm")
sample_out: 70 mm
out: 120 mm
